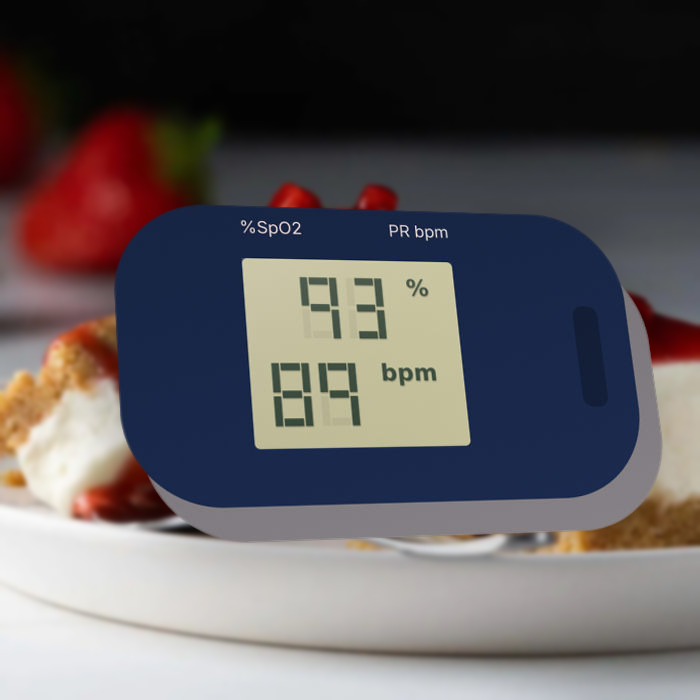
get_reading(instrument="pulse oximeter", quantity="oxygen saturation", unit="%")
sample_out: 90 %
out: 93 %
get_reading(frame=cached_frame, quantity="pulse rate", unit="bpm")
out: 89 bpm
